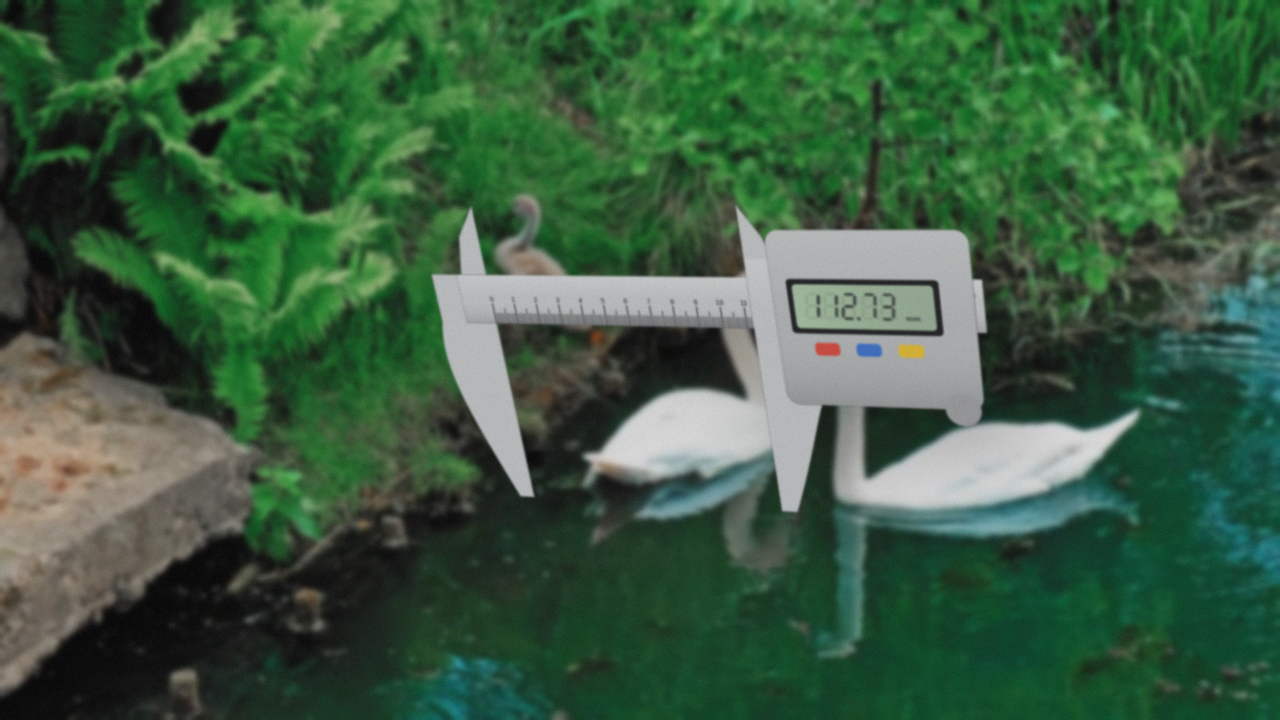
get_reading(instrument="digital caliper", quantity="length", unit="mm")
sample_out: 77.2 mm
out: 112.73 mm
